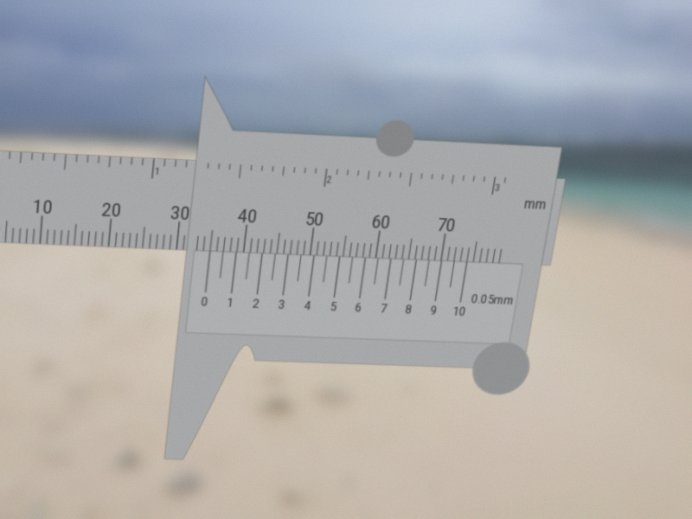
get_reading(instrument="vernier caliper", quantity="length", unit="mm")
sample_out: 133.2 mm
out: 35.0 mm
